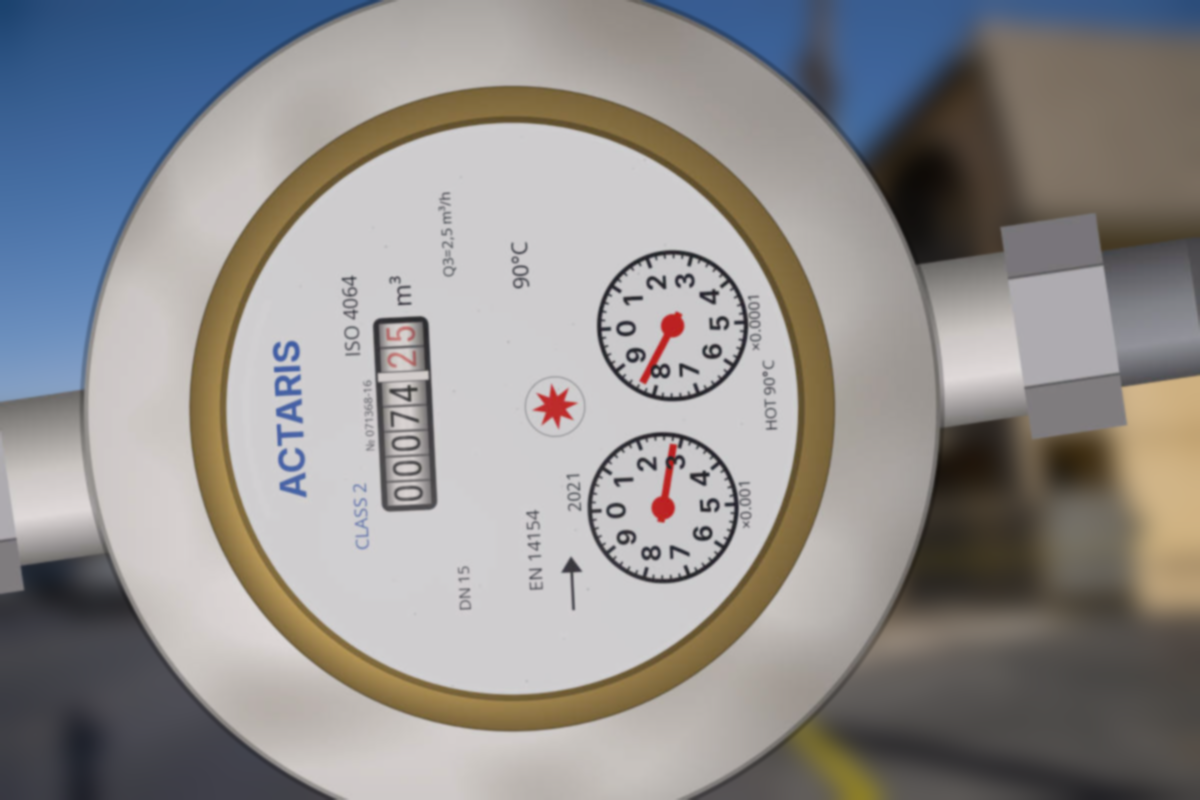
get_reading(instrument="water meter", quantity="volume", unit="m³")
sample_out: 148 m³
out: 74.2528 m³
